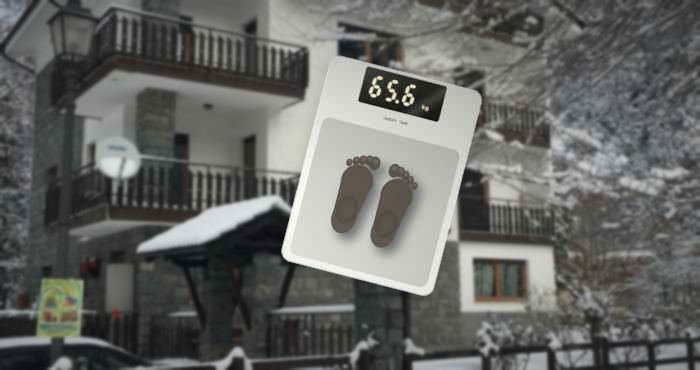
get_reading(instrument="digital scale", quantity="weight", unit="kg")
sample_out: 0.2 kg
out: 65.6 kg
